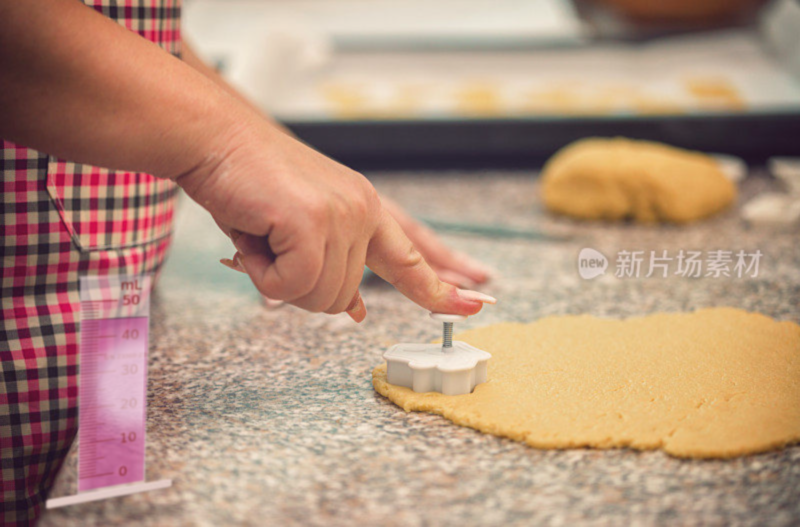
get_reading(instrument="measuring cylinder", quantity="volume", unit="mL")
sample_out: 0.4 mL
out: 45 mL
